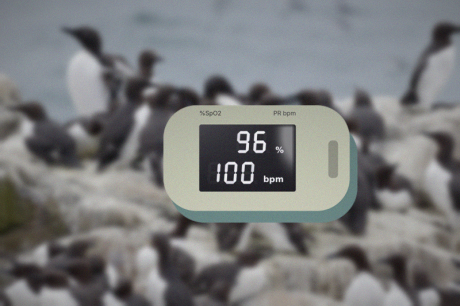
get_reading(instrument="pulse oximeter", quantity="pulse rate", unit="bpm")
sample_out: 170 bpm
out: 100 bpm
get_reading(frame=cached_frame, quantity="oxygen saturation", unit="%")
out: 96 %
